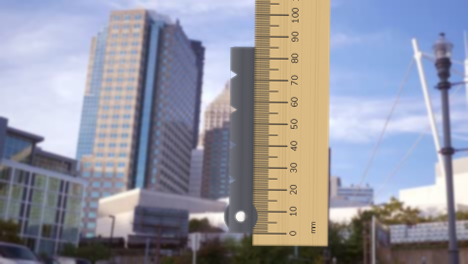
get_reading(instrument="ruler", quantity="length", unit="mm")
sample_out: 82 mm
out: 85 mm
